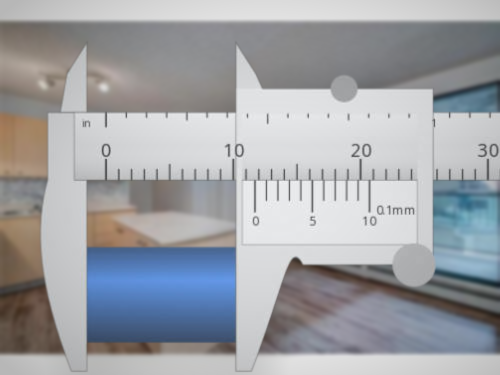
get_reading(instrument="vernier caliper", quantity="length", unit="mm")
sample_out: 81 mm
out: 11.7 mm
